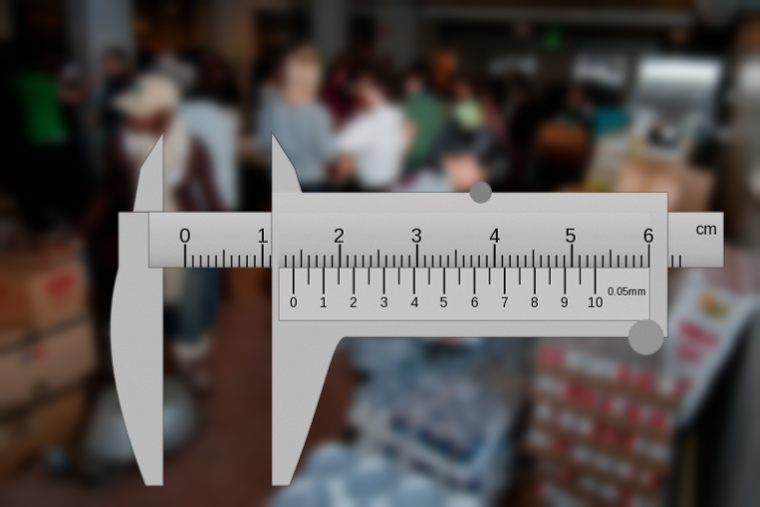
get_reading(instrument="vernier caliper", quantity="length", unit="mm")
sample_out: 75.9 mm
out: 14.0 mm
